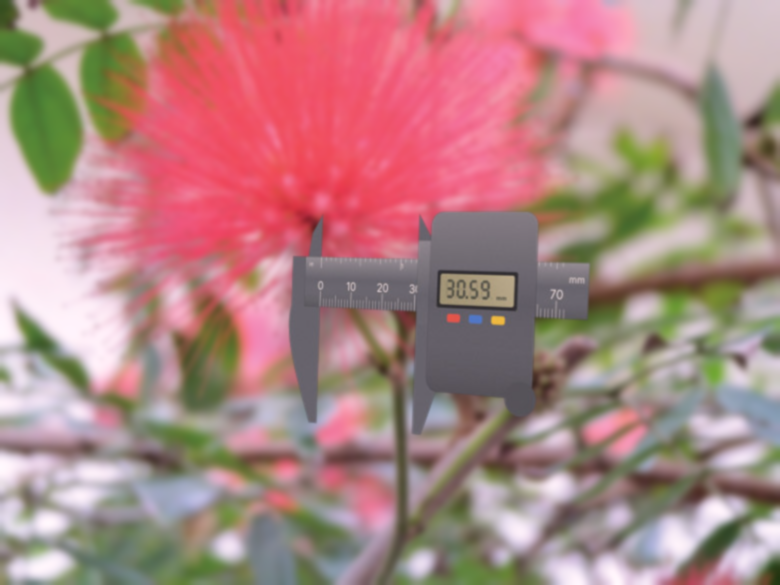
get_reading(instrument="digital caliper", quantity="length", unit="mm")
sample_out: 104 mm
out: 30.59 mm
